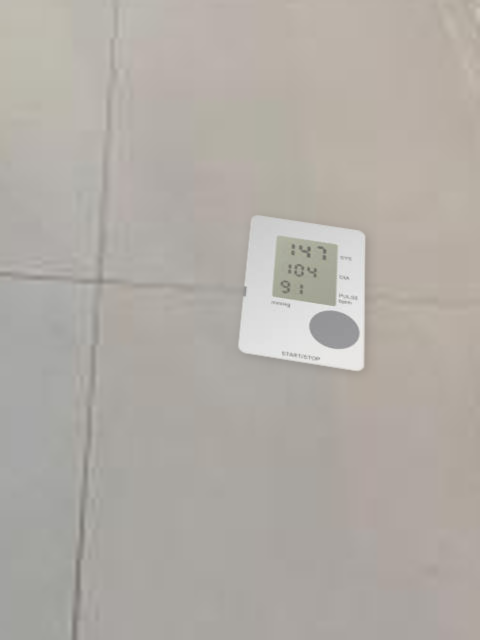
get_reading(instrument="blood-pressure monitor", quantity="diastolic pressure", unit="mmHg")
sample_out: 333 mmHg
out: 104 mmHg
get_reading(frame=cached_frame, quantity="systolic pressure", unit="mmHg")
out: 147 mmHg
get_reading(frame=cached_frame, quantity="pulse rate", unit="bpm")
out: 91 bpm
